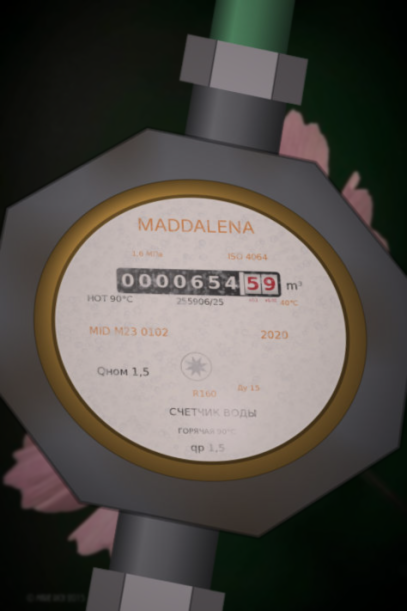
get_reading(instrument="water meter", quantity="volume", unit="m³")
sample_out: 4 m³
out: 654.59 m³
